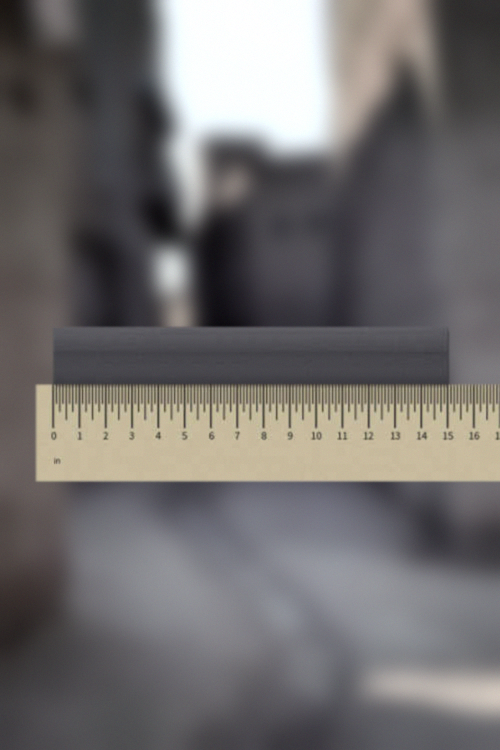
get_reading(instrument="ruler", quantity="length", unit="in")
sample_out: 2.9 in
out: 15 in
